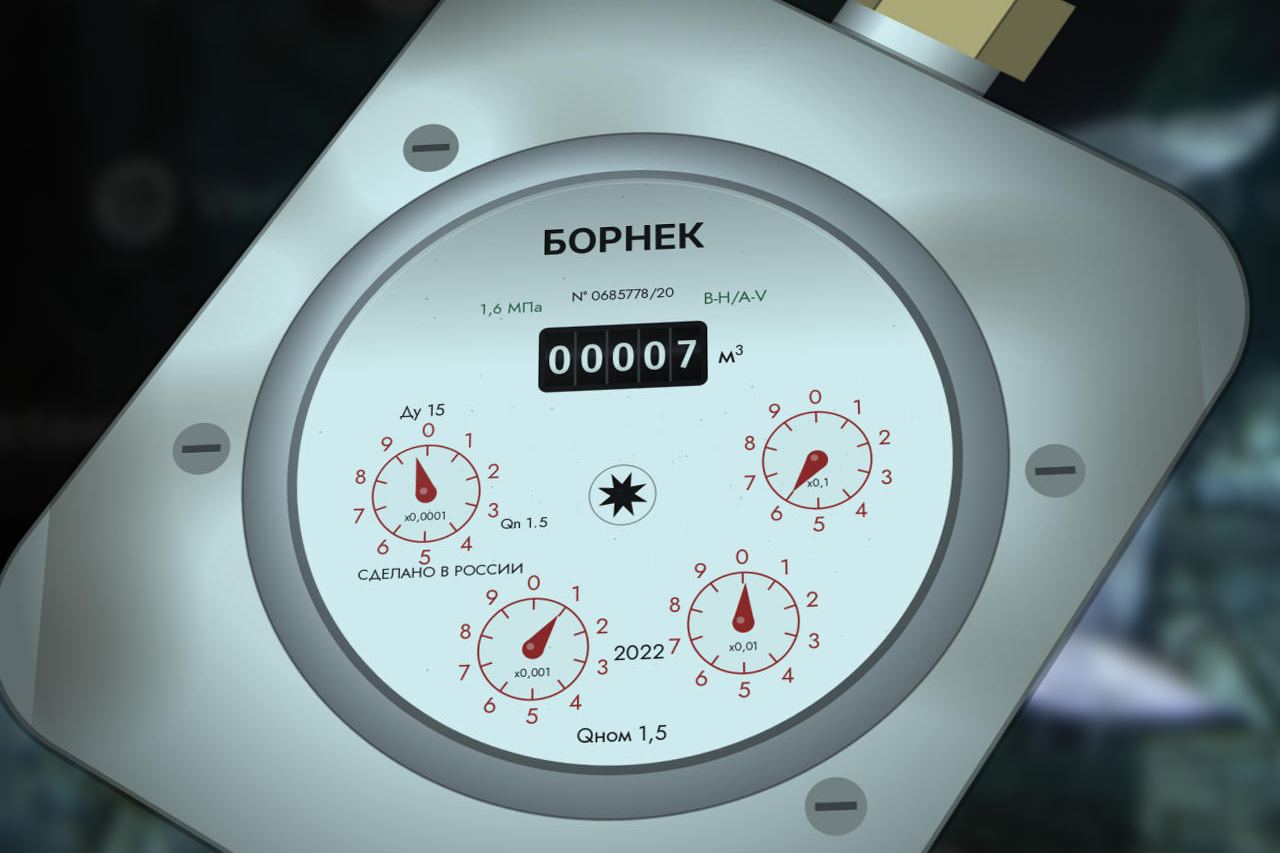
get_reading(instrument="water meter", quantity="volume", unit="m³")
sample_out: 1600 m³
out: 7.6009 m³
